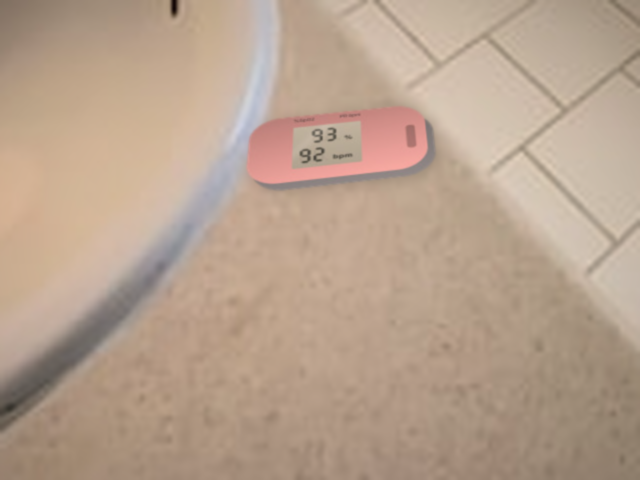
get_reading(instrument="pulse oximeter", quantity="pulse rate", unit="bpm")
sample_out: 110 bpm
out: 92 bpm
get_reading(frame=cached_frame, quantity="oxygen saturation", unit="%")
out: 93 %
